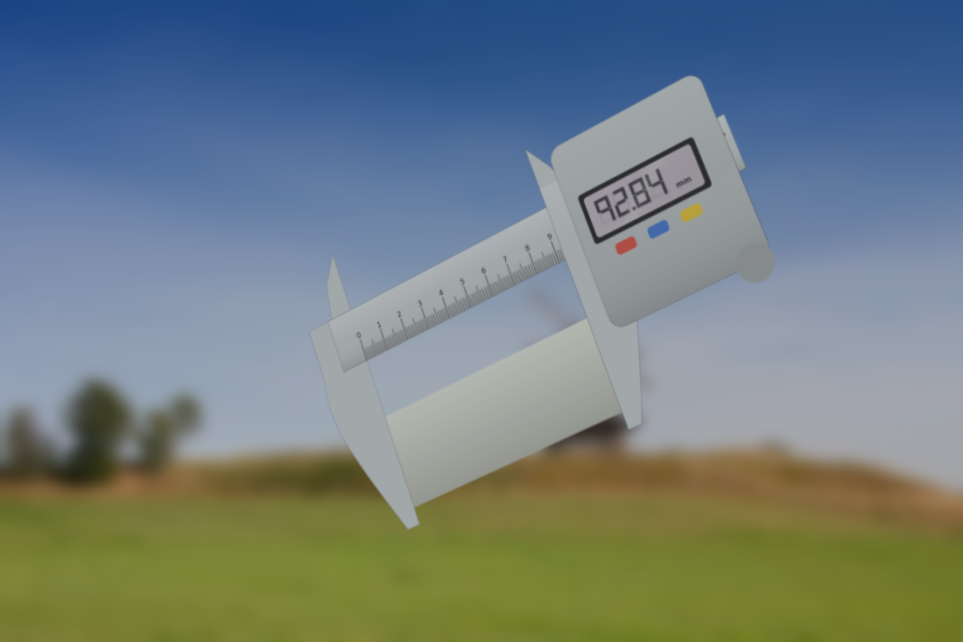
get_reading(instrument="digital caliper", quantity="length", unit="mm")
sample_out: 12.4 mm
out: 92.84 mm
